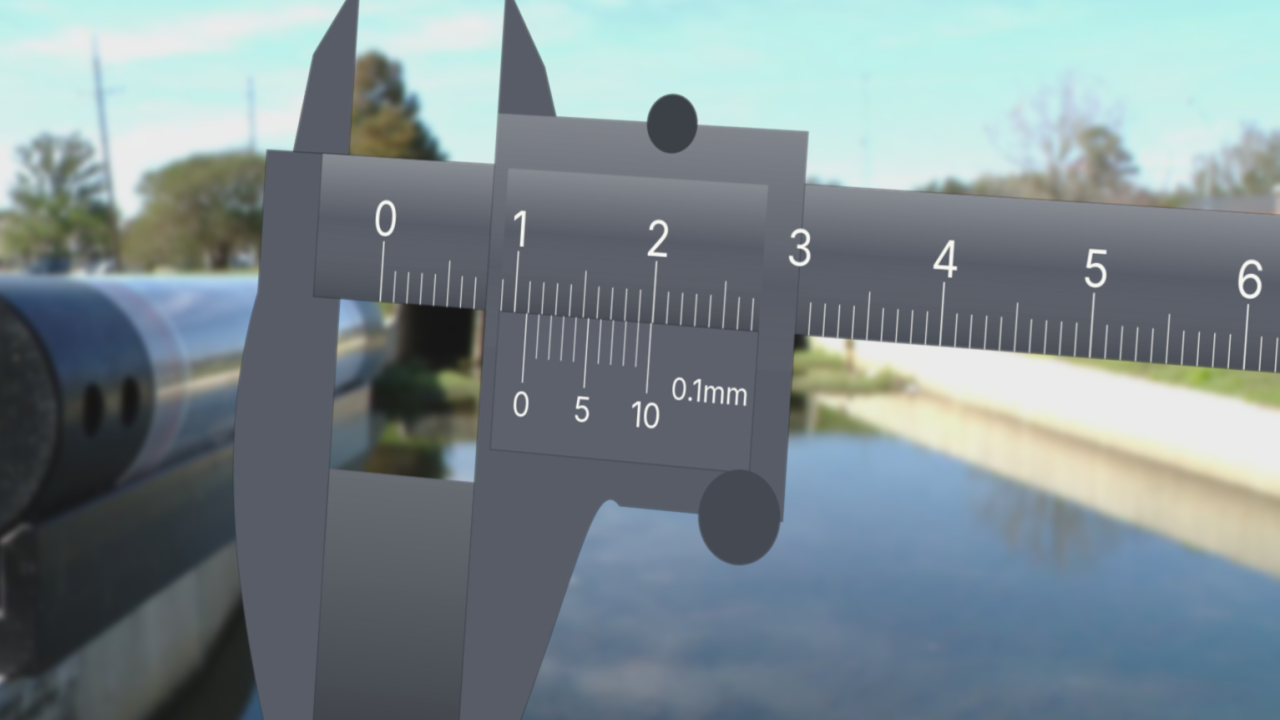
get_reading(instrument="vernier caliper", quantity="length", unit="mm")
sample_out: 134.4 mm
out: 10.9 mm
